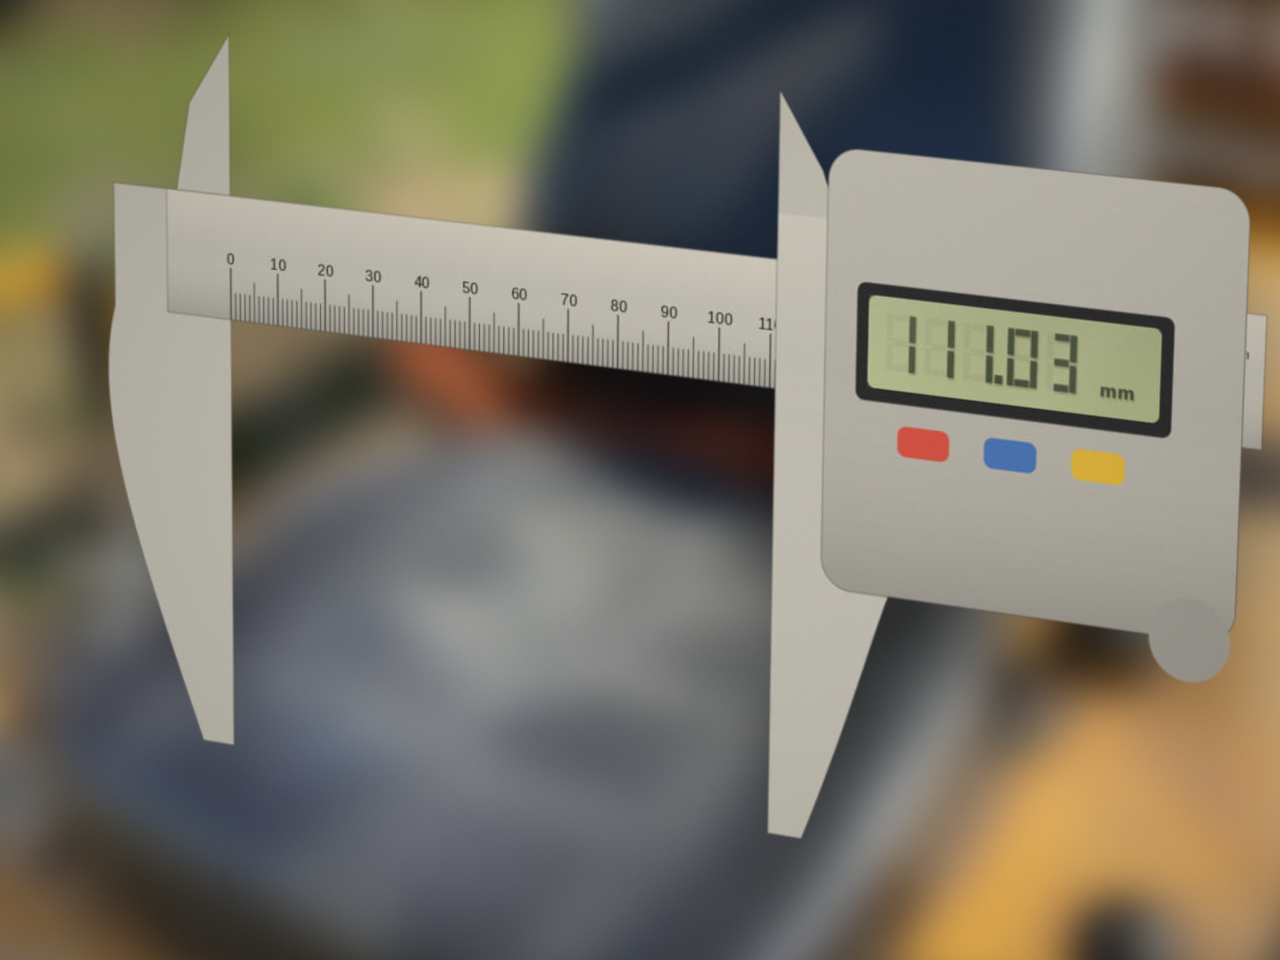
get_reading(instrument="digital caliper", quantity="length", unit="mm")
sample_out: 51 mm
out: 111.03 mm
